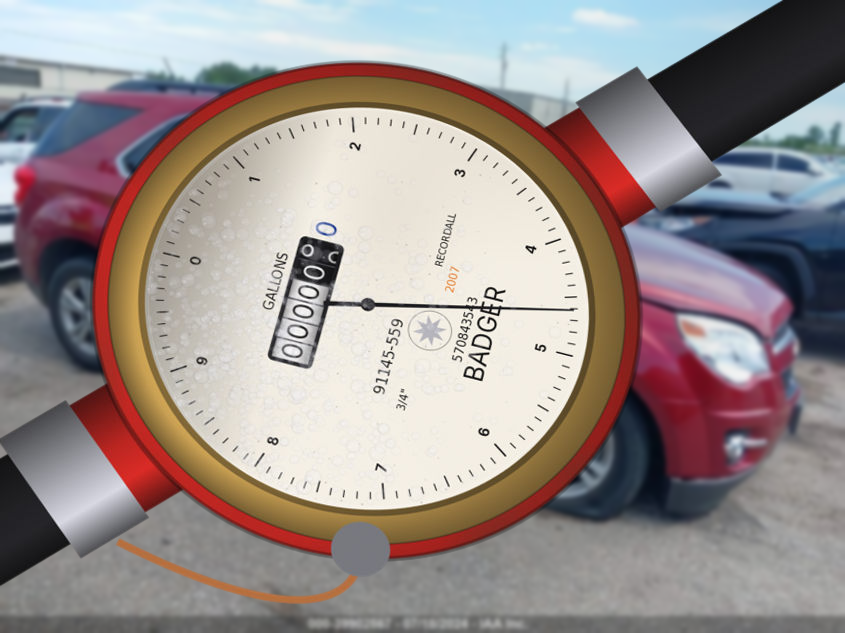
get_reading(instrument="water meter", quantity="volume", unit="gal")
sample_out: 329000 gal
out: 84.6 gal
